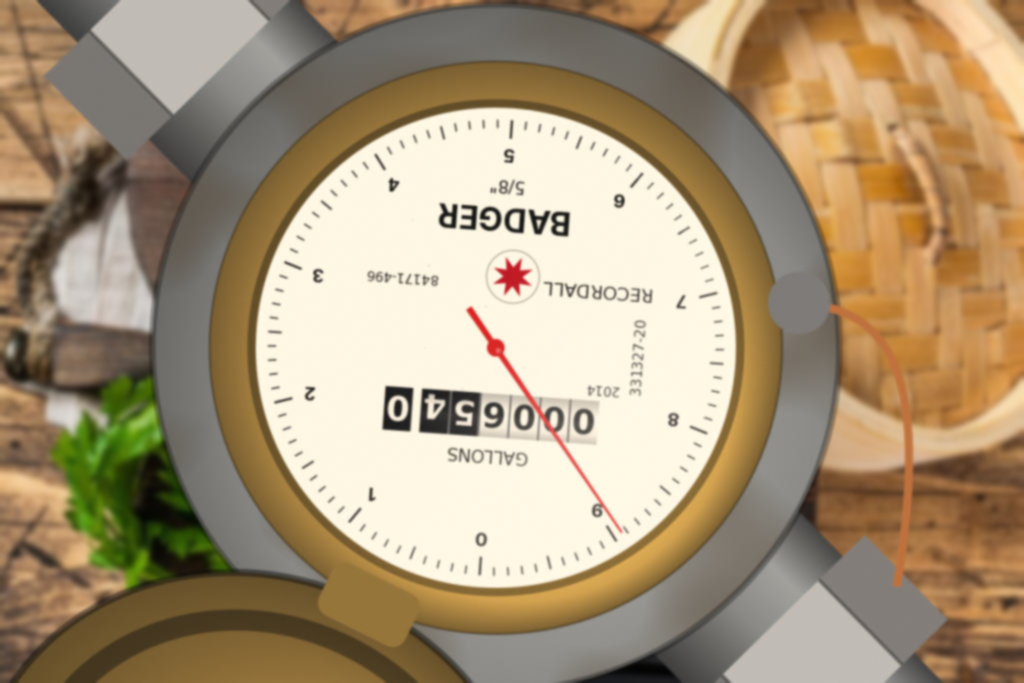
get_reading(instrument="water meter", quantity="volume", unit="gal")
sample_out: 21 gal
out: 6538.9 gal
